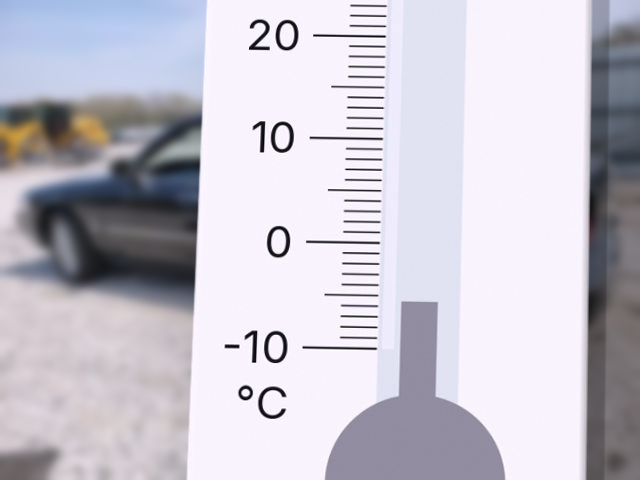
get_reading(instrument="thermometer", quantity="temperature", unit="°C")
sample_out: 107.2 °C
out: -5.5 °C
